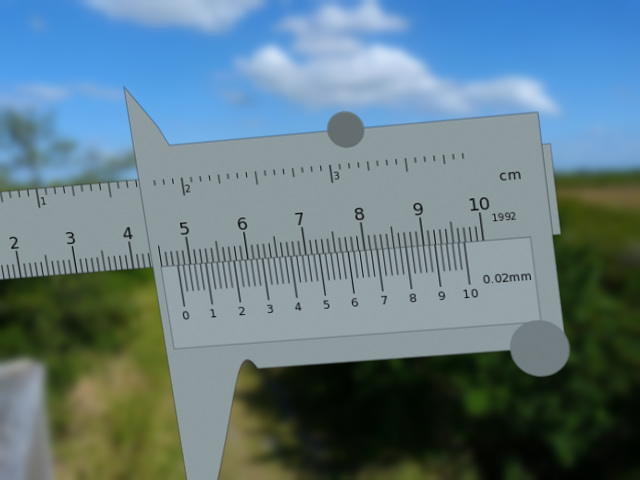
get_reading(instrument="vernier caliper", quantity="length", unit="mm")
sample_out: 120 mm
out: 47.8 mm
